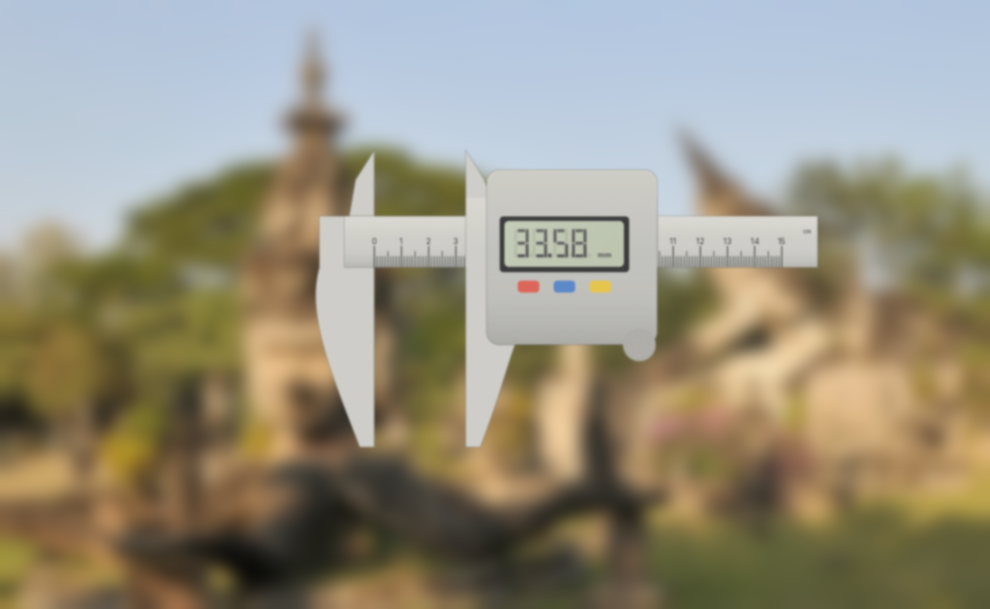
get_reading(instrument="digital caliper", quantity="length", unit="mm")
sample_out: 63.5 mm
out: 33.58 mm
